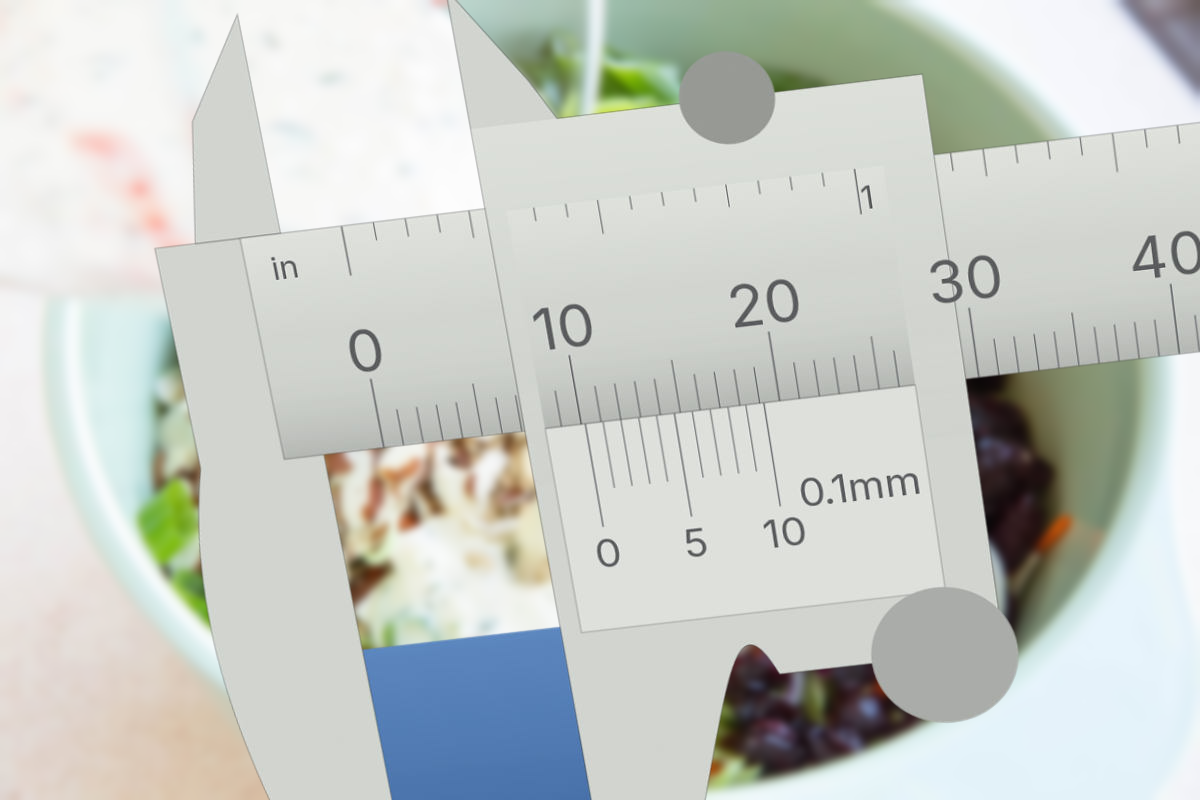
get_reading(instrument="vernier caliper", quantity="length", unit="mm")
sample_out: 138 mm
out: 10.2 mm
